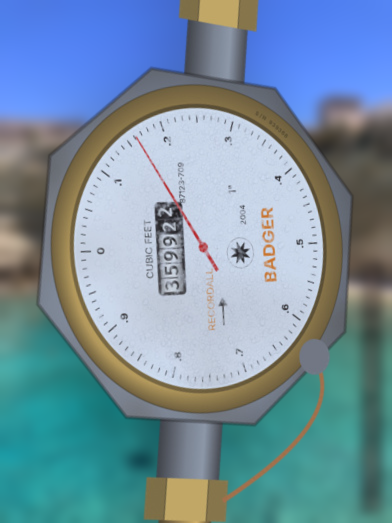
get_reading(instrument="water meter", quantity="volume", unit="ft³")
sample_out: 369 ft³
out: 359922.16 ft³
